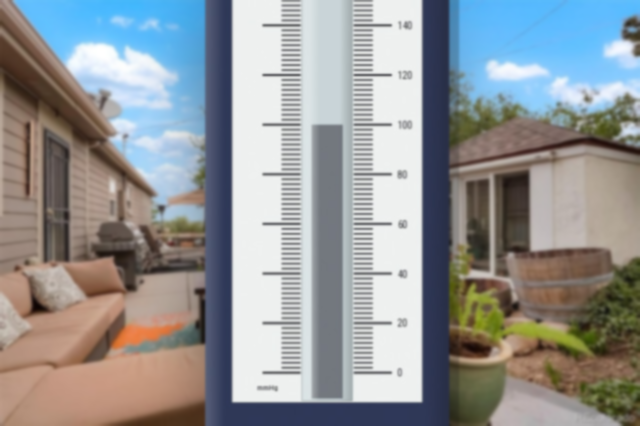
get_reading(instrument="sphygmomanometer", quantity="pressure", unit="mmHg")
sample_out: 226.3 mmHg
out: 100 mmHg
